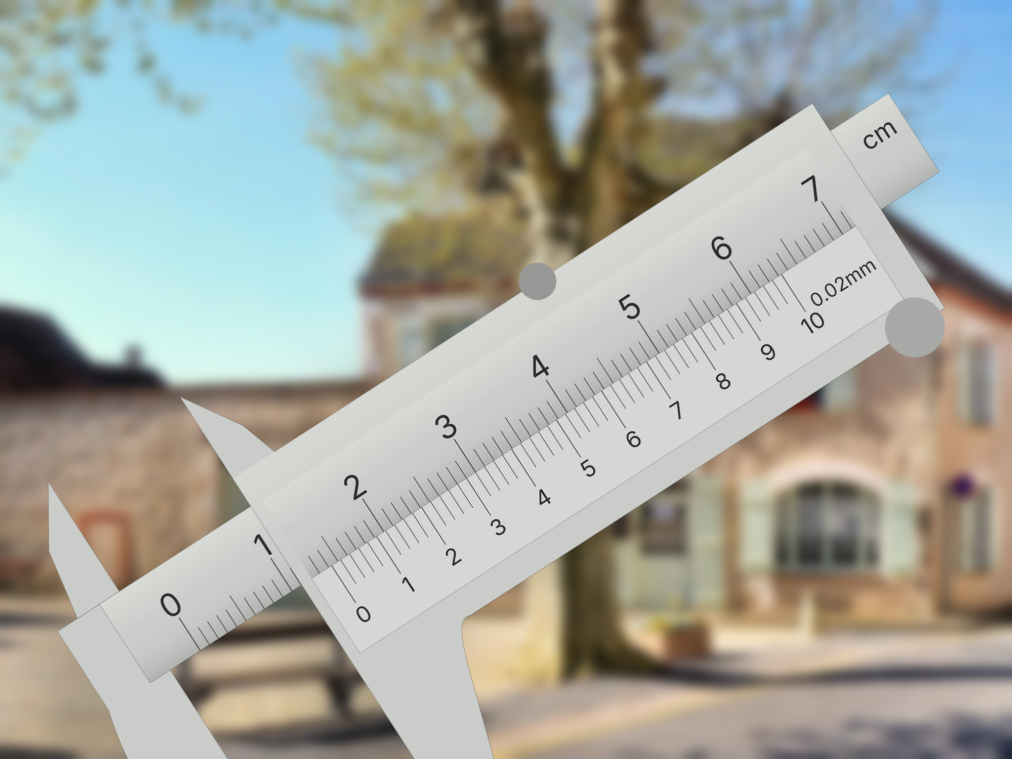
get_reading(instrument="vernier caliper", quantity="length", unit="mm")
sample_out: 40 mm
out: 14.3 mm
